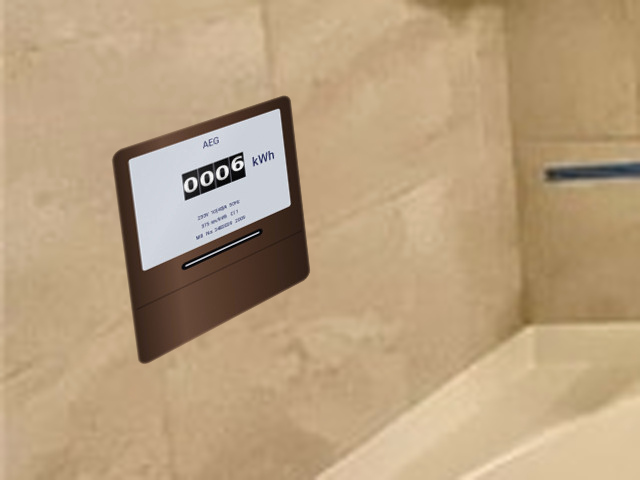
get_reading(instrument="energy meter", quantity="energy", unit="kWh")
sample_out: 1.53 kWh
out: 6 kWh
